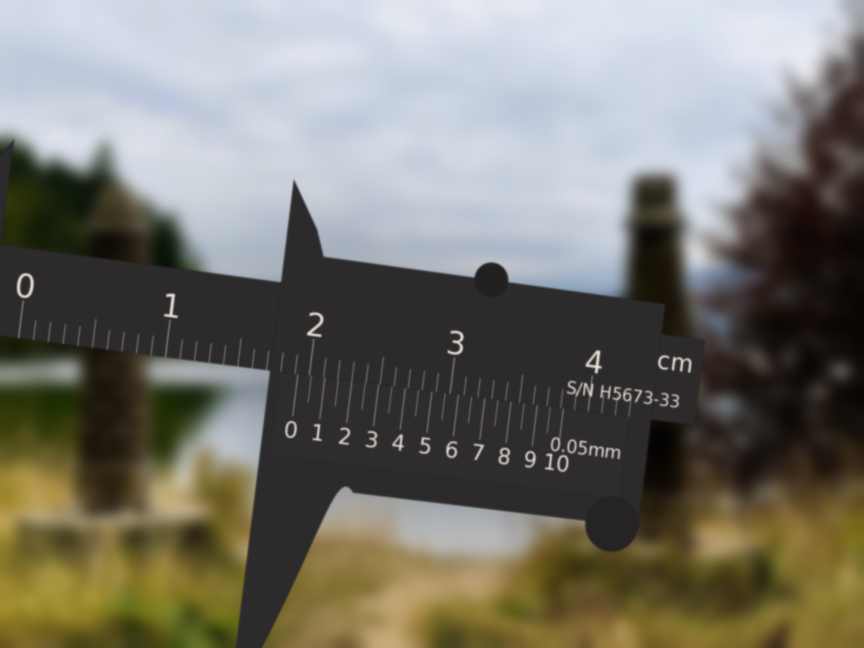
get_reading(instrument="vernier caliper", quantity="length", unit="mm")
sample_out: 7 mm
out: 19.2 mm
